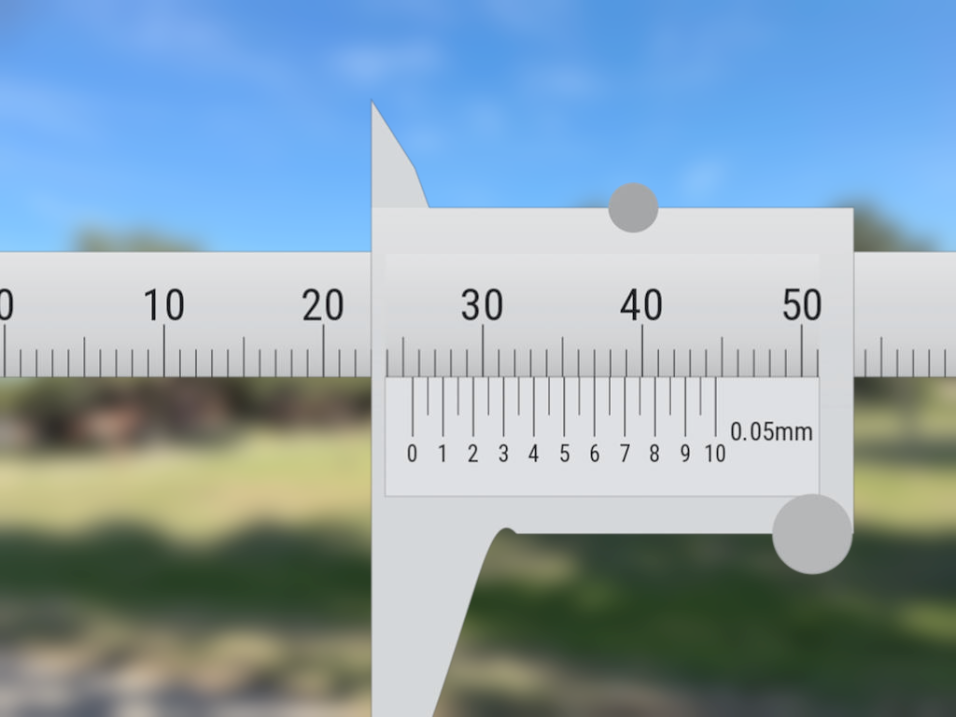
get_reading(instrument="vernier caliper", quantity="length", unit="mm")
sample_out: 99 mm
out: 25.6 mm
